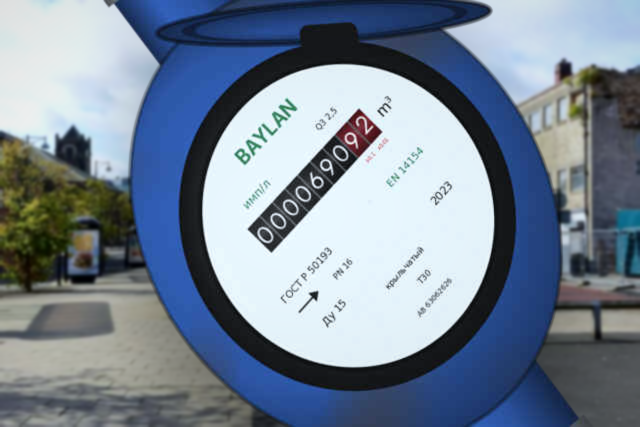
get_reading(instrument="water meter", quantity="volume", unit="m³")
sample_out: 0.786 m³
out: 690.92 m³
